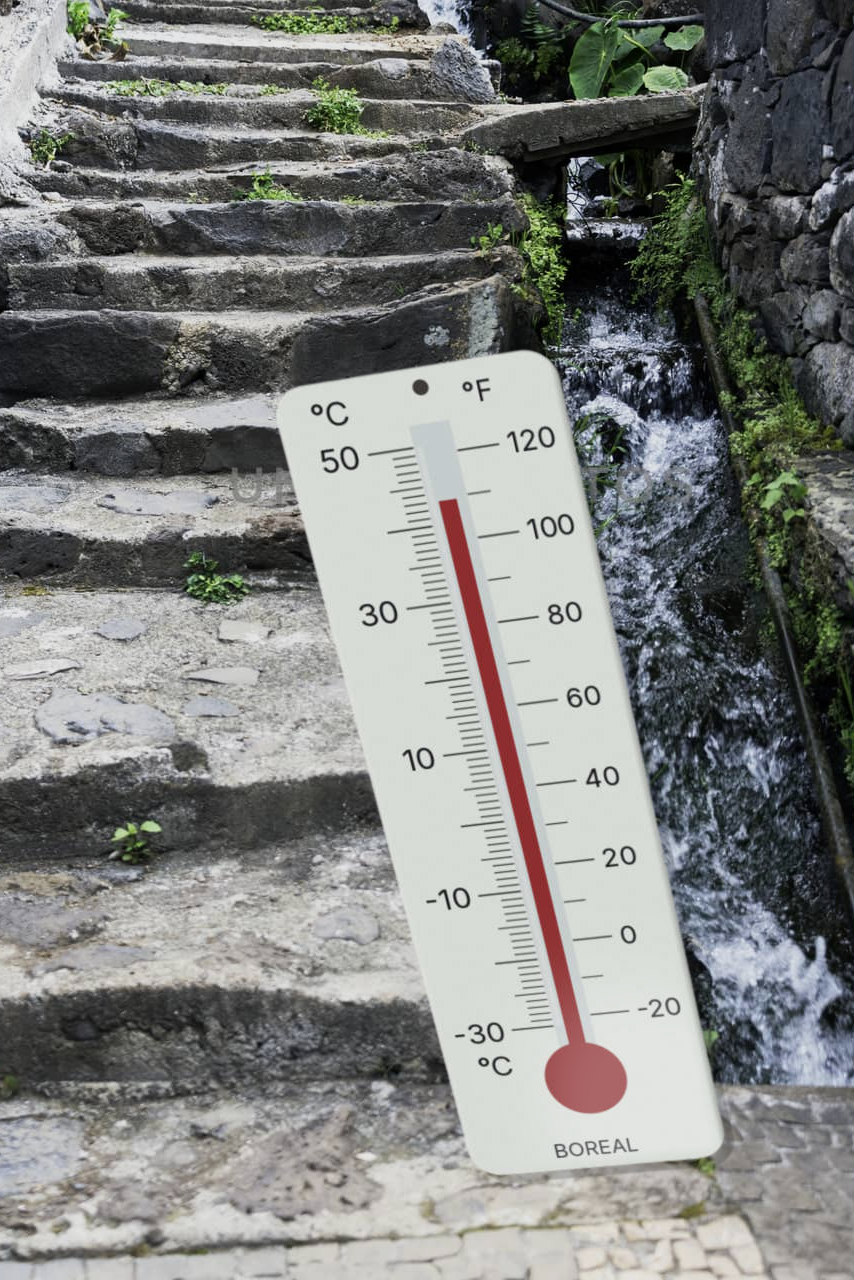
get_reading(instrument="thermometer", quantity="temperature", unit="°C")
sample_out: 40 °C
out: 43 °C
